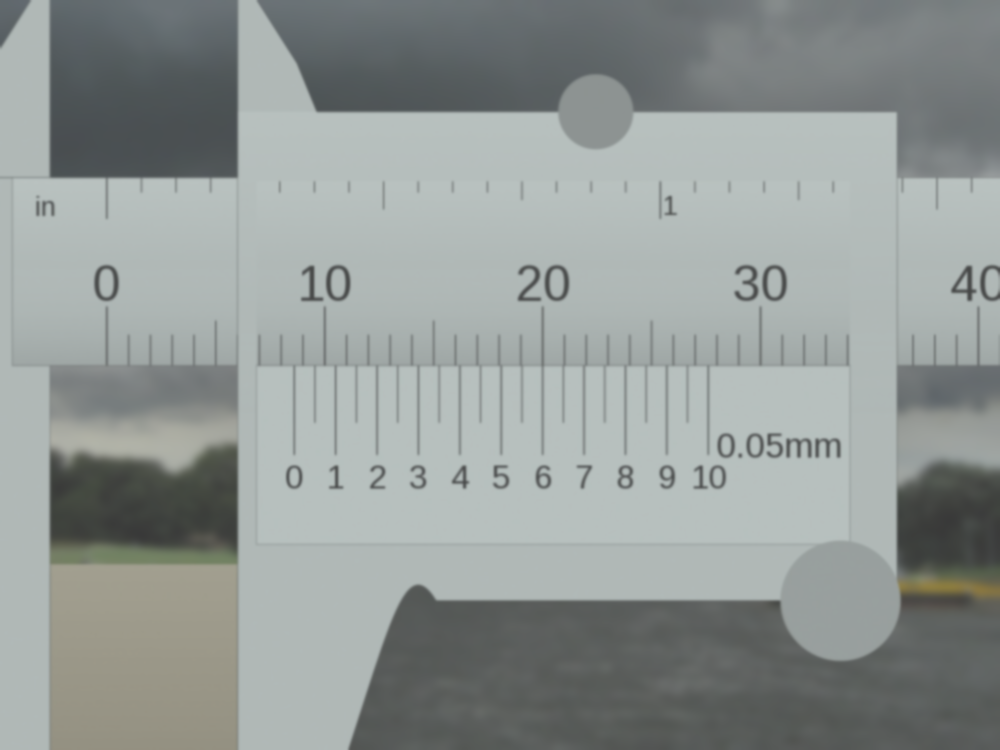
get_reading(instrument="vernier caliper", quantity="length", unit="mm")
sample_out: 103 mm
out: 8.6 mm
